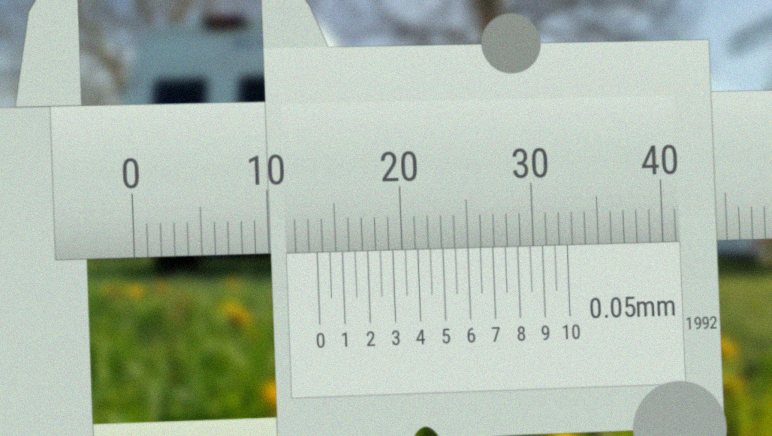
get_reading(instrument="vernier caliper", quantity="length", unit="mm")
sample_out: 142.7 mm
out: 13.6 mm
